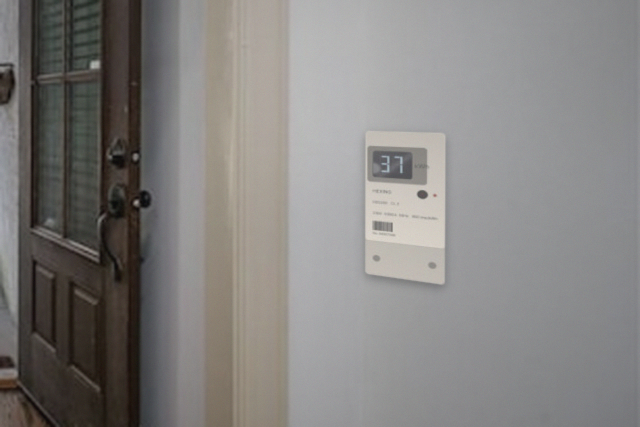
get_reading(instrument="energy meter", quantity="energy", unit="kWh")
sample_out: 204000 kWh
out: 37 kWh
